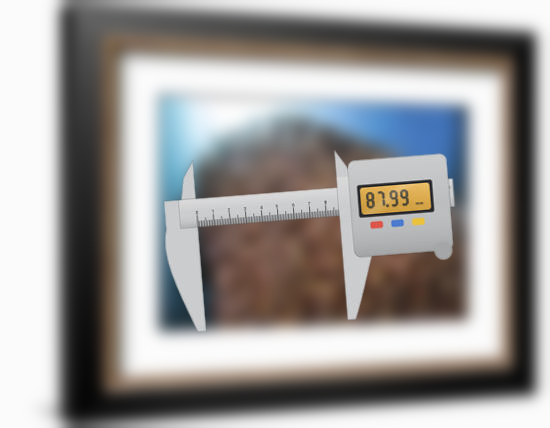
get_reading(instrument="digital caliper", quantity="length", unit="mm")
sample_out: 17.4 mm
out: 87.99 mm
